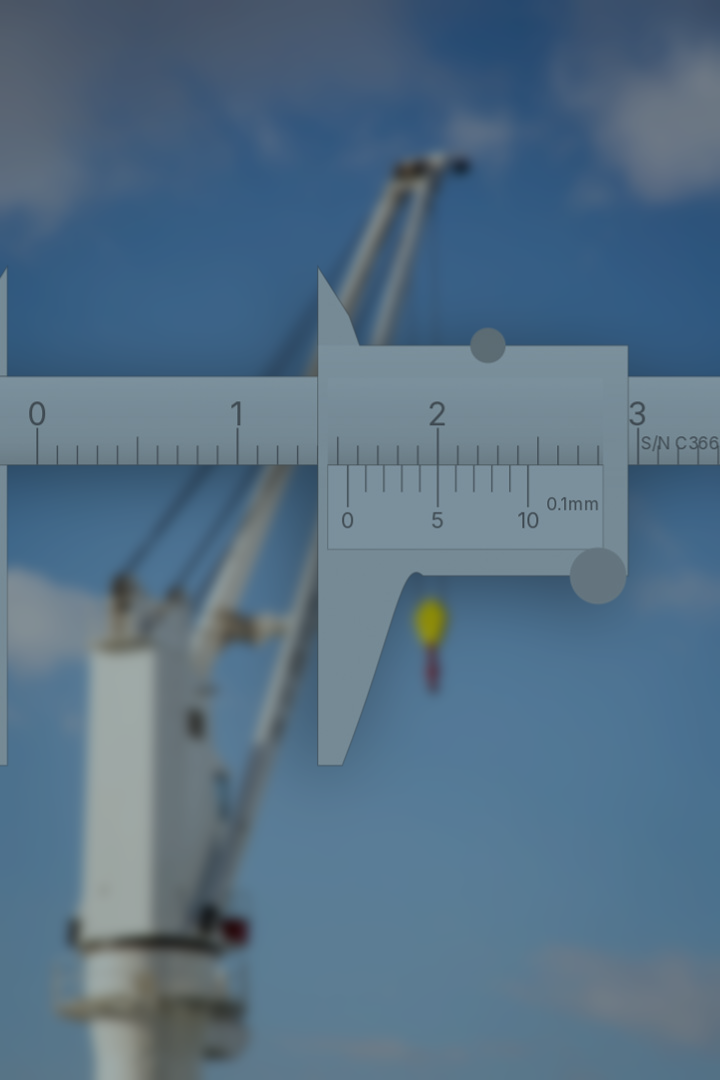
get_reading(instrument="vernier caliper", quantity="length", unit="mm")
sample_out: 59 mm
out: 15.5 mm
